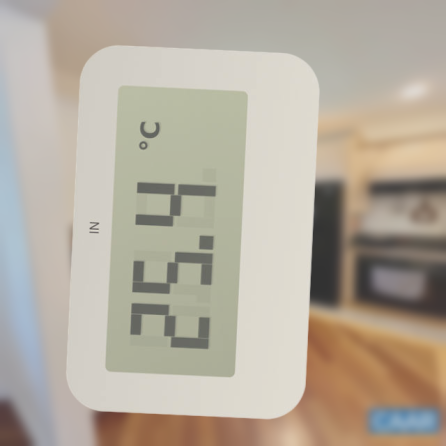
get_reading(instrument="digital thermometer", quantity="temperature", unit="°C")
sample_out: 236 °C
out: 25.4 °C
